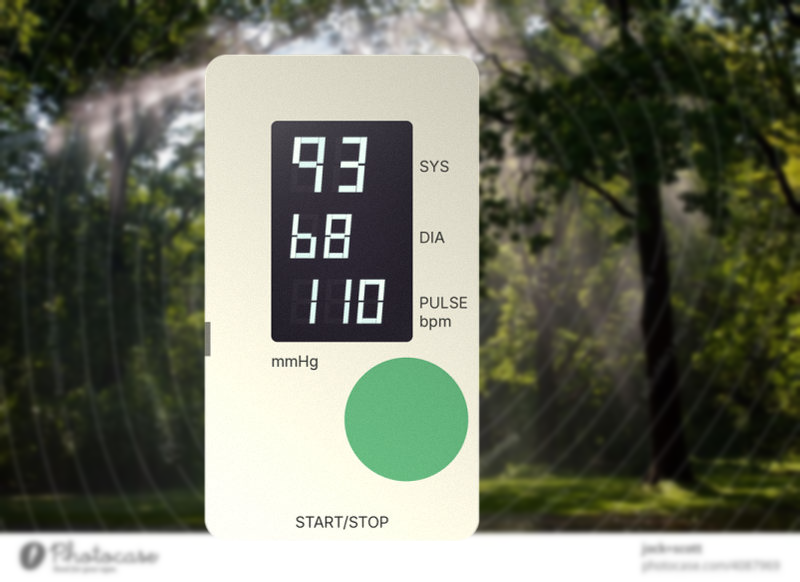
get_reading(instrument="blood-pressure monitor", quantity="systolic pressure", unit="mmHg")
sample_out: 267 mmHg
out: 93 mmHg
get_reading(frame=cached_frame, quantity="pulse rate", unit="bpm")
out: 110 bpm
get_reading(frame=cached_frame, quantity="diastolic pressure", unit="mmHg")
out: 68 mmHg
